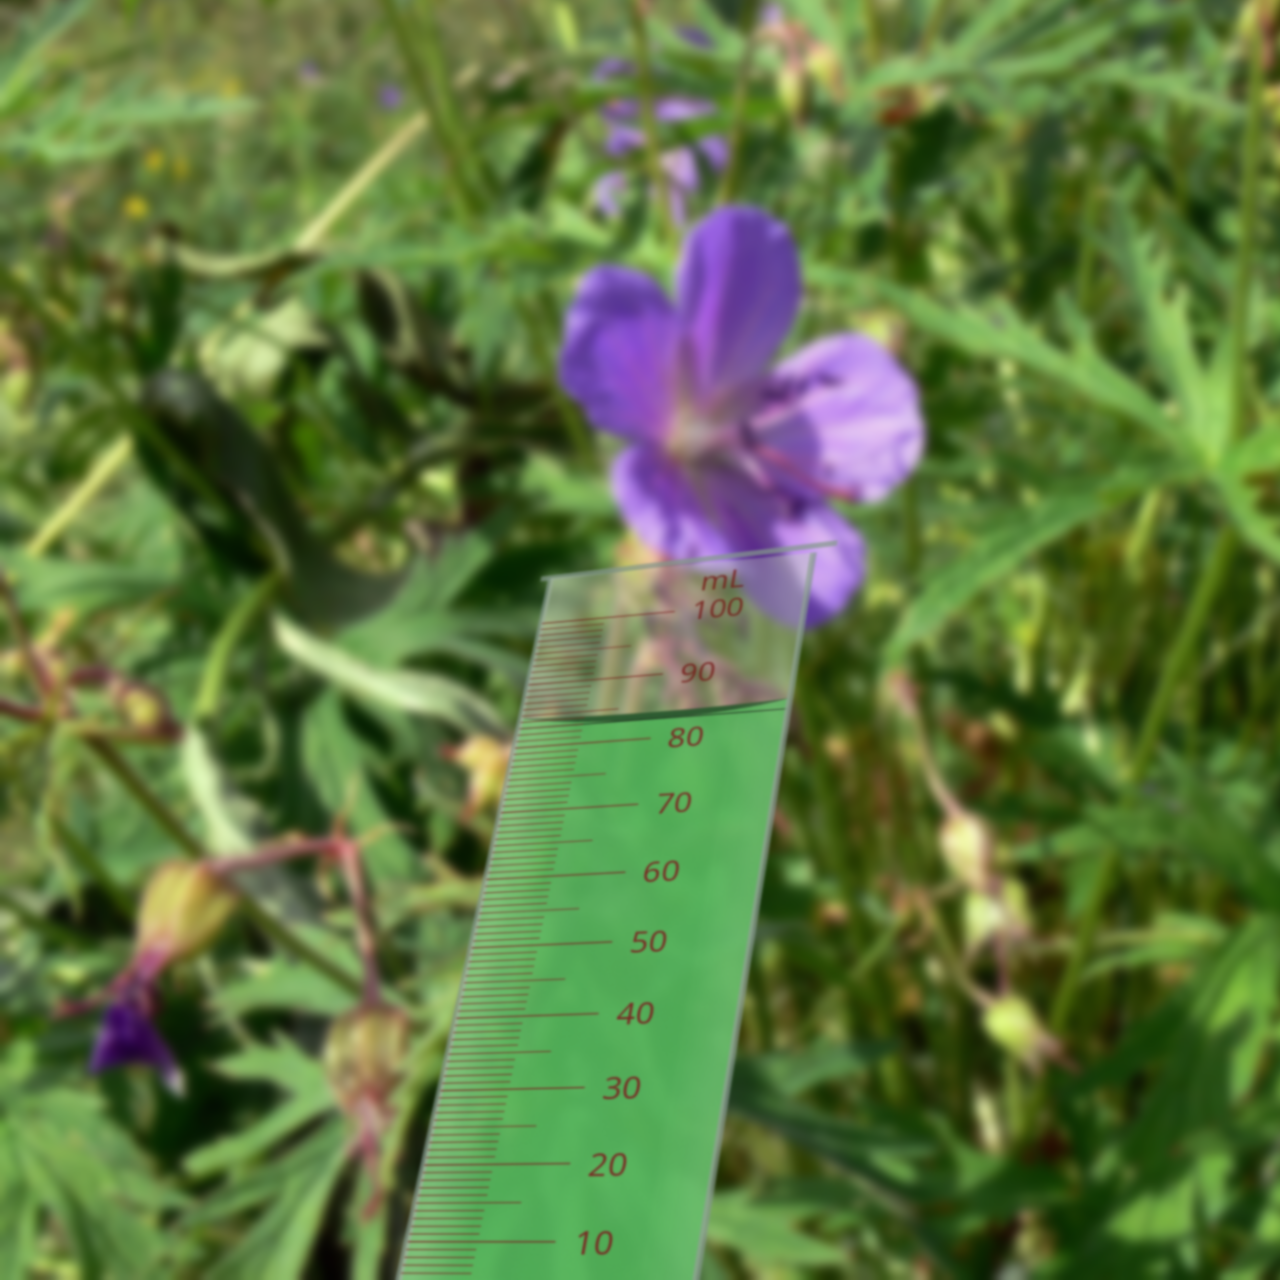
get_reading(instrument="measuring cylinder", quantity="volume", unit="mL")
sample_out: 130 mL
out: 83 mL
